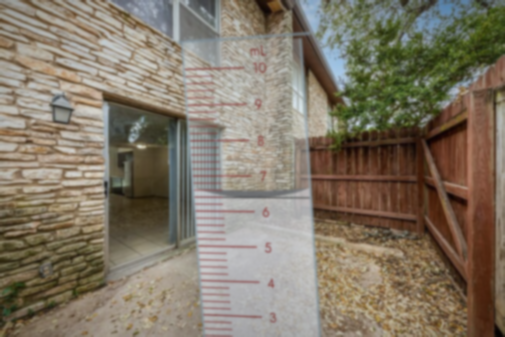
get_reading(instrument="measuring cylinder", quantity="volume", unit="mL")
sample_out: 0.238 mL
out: 6.4 mL
